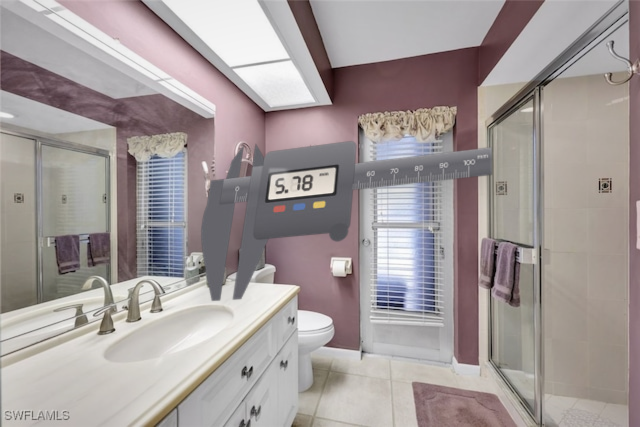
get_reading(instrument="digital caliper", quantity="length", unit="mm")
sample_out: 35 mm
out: 5.78 mm
